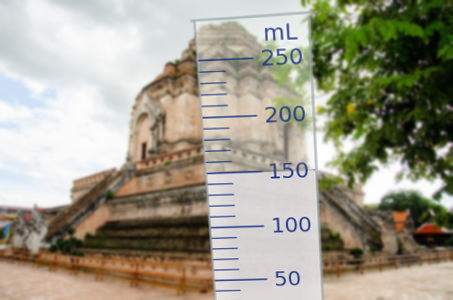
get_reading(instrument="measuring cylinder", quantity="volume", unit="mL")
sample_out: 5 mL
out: 150 mL
